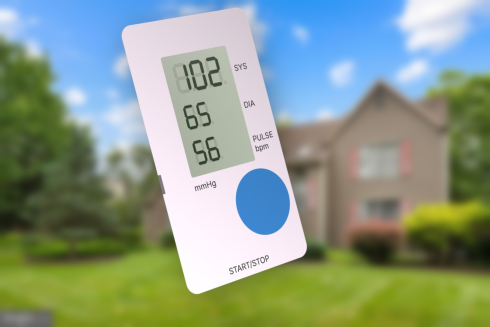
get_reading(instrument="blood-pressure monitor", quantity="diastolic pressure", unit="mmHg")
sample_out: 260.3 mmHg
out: 65 mmHg
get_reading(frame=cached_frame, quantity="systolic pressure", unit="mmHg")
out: 102 mmHg
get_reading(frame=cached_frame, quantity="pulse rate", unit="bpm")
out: 56 bpm
